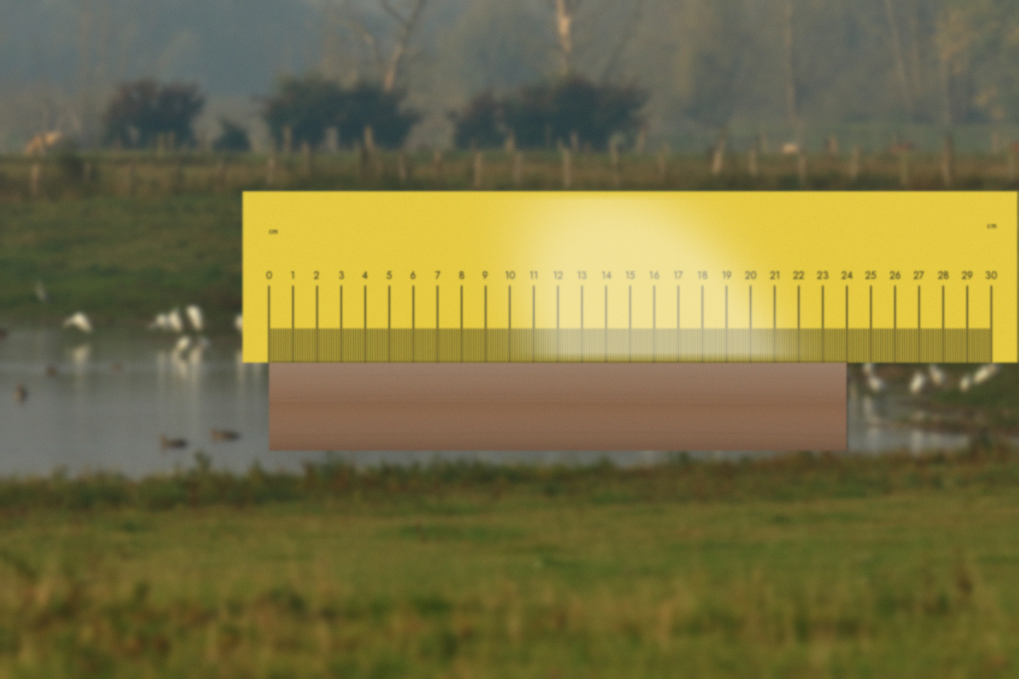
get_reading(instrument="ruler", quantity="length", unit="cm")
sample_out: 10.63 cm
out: 24 cm
